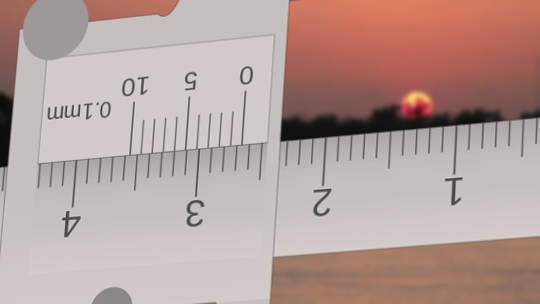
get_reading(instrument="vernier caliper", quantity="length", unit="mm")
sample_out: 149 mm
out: 26.6 mm
